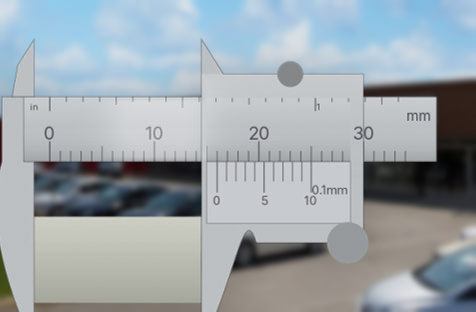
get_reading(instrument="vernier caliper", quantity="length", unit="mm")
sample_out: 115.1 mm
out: 16.0 mm
